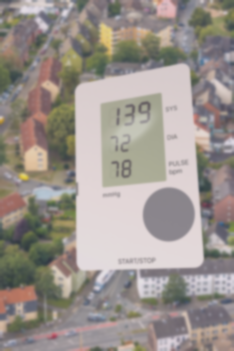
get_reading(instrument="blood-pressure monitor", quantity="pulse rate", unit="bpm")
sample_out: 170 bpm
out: 78 bpm
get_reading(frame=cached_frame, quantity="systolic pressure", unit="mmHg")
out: 139 mmHg
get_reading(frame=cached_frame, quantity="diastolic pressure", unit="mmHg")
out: 72 mmHg
